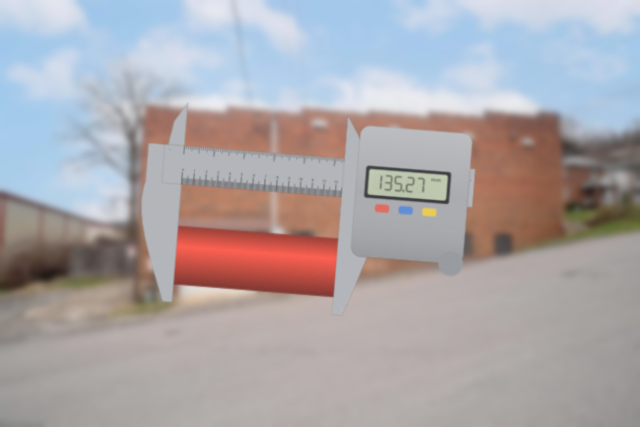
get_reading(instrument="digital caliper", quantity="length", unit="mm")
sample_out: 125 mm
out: 135.27 mm
